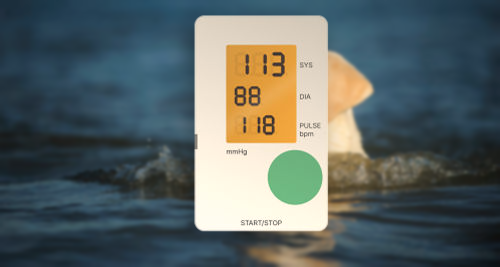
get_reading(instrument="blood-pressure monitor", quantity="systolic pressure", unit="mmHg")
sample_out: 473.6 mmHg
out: 113 mmHg
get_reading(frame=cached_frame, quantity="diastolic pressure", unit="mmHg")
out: 88 mmHg
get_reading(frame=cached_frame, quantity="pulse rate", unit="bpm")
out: 118 bpm
